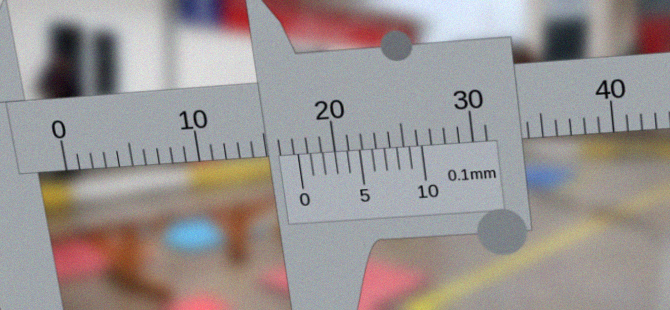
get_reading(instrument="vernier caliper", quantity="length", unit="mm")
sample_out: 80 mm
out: 17.3 mm
